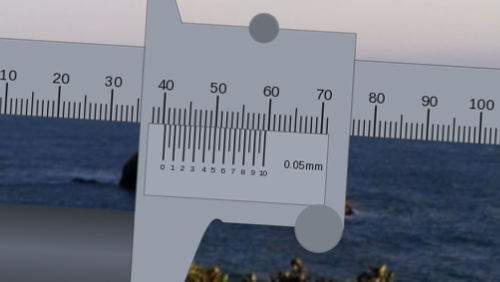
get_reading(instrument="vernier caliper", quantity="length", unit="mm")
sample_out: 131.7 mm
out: 40.4 mm
